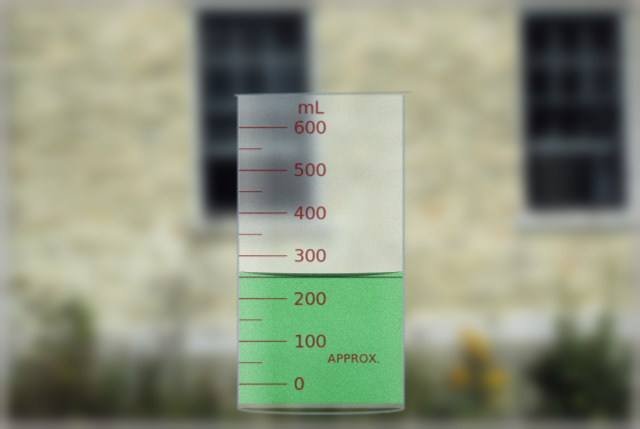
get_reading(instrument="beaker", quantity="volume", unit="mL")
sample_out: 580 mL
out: 250 mL
